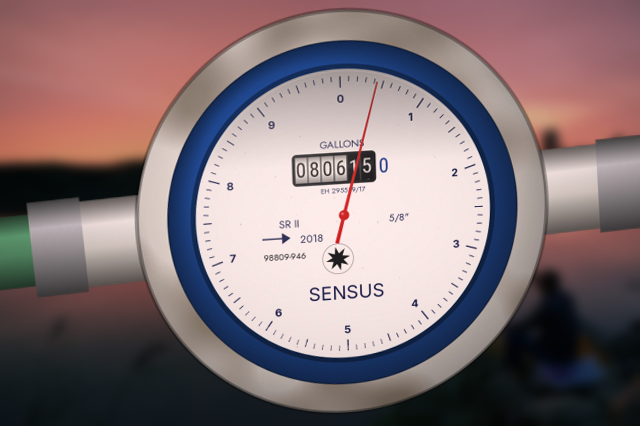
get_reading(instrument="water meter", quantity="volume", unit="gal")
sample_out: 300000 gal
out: 806150.4 gal
